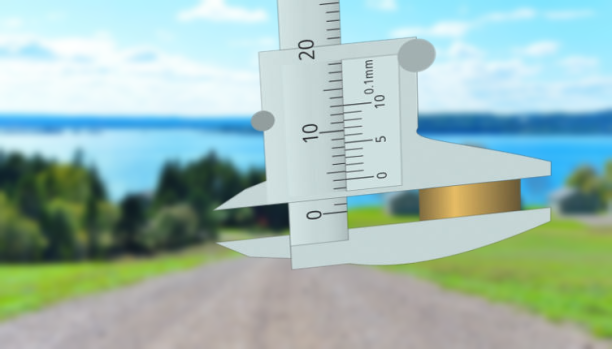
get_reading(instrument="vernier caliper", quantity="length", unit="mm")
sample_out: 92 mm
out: 4.0 mm
